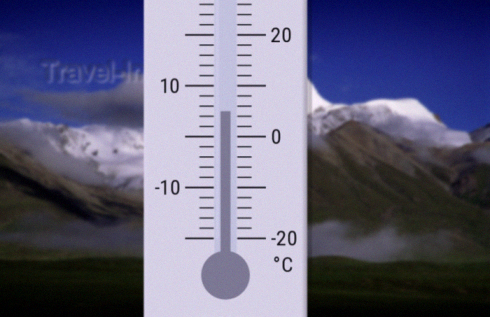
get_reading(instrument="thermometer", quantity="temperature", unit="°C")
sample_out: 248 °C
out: 5 °C
